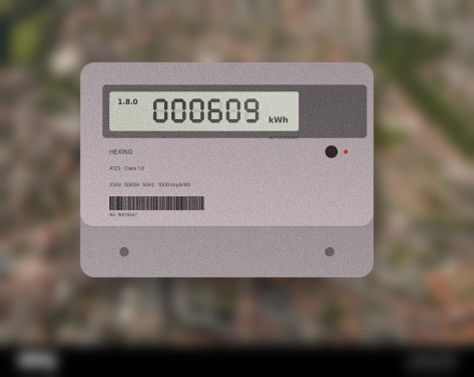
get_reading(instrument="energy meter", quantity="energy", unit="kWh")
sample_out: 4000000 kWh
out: 609 kWh
